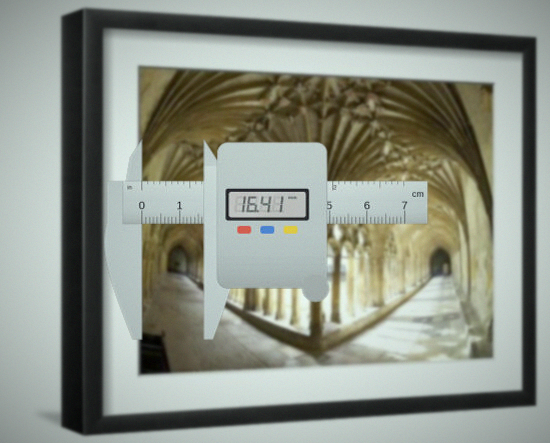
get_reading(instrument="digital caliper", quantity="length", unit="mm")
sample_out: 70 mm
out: 16.41 mm
